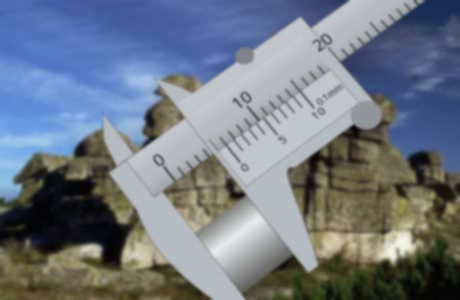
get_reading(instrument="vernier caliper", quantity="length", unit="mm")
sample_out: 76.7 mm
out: 6.0 mm
